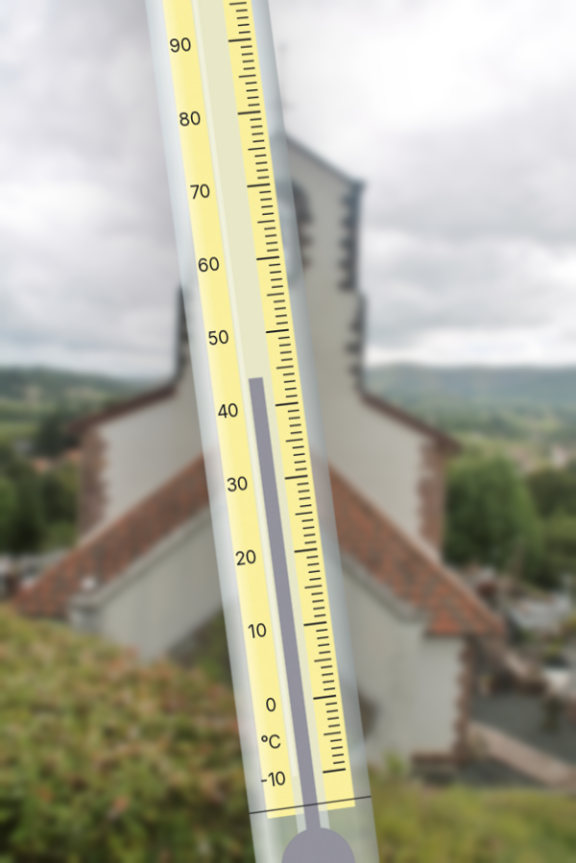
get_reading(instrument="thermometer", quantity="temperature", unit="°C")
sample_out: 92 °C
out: 44 °C
